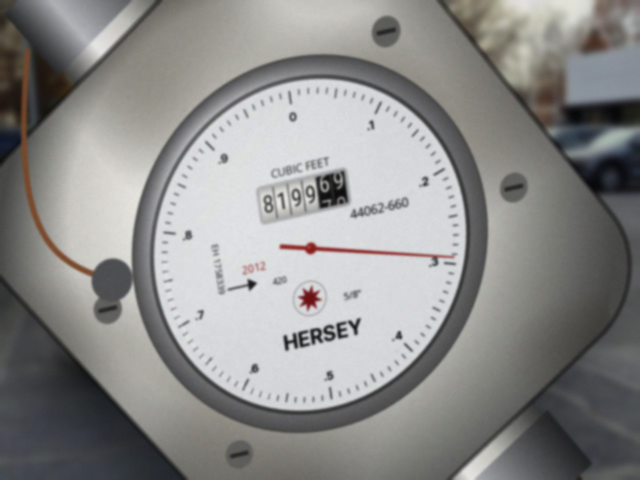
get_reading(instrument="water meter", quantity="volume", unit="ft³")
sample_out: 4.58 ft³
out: 819969.29 ft³
